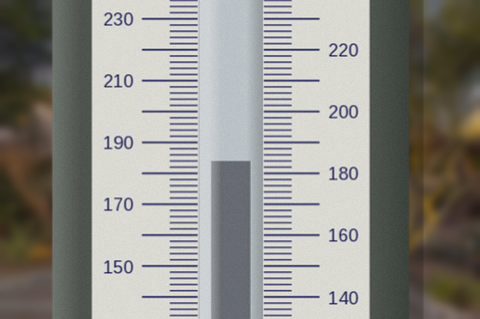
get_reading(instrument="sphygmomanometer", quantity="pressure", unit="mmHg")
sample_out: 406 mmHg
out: 184 mmHg
